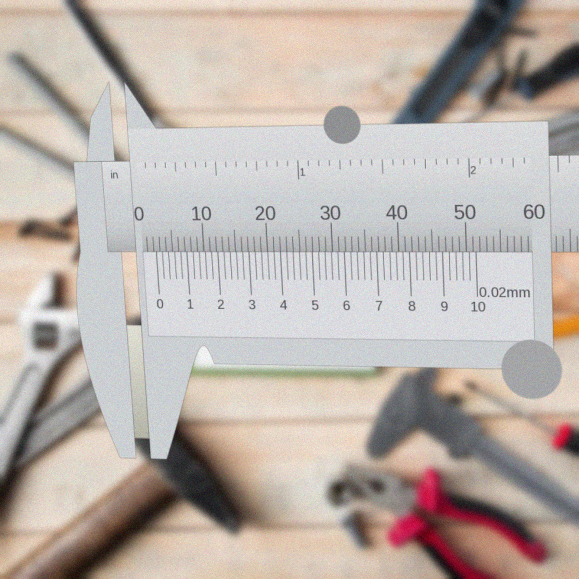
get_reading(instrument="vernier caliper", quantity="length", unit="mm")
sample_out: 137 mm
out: 2.4 mm
